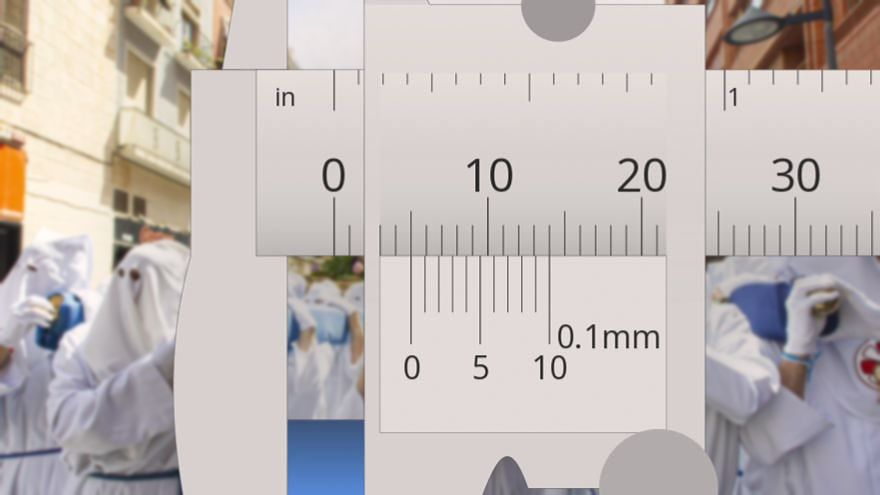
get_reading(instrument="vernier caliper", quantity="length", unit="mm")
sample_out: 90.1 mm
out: 5.0 mm
